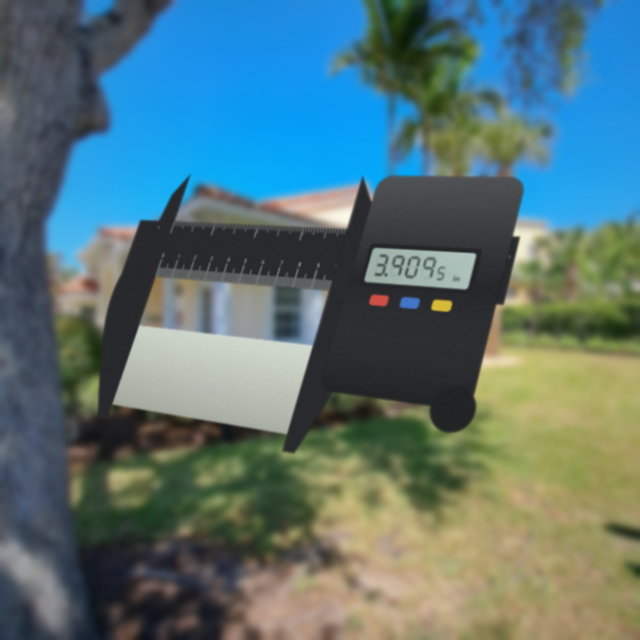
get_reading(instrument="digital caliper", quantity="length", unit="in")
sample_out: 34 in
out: 3.9095 in
